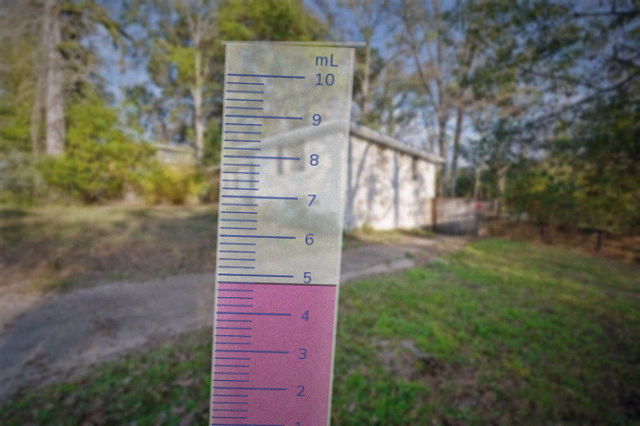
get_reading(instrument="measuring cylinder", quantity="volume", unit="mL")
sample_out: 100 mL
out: 4.8 mL
